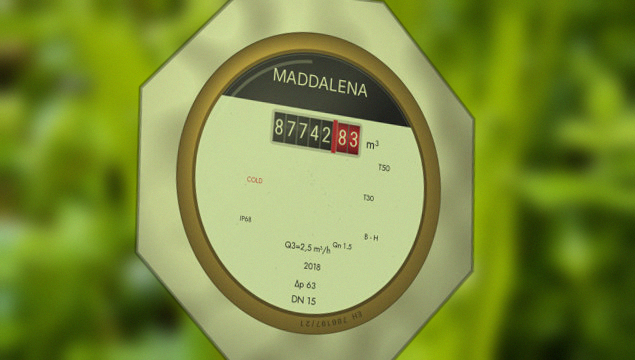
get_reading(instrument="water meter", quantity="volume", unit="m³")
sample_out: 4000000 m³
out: 87742.83 m³
